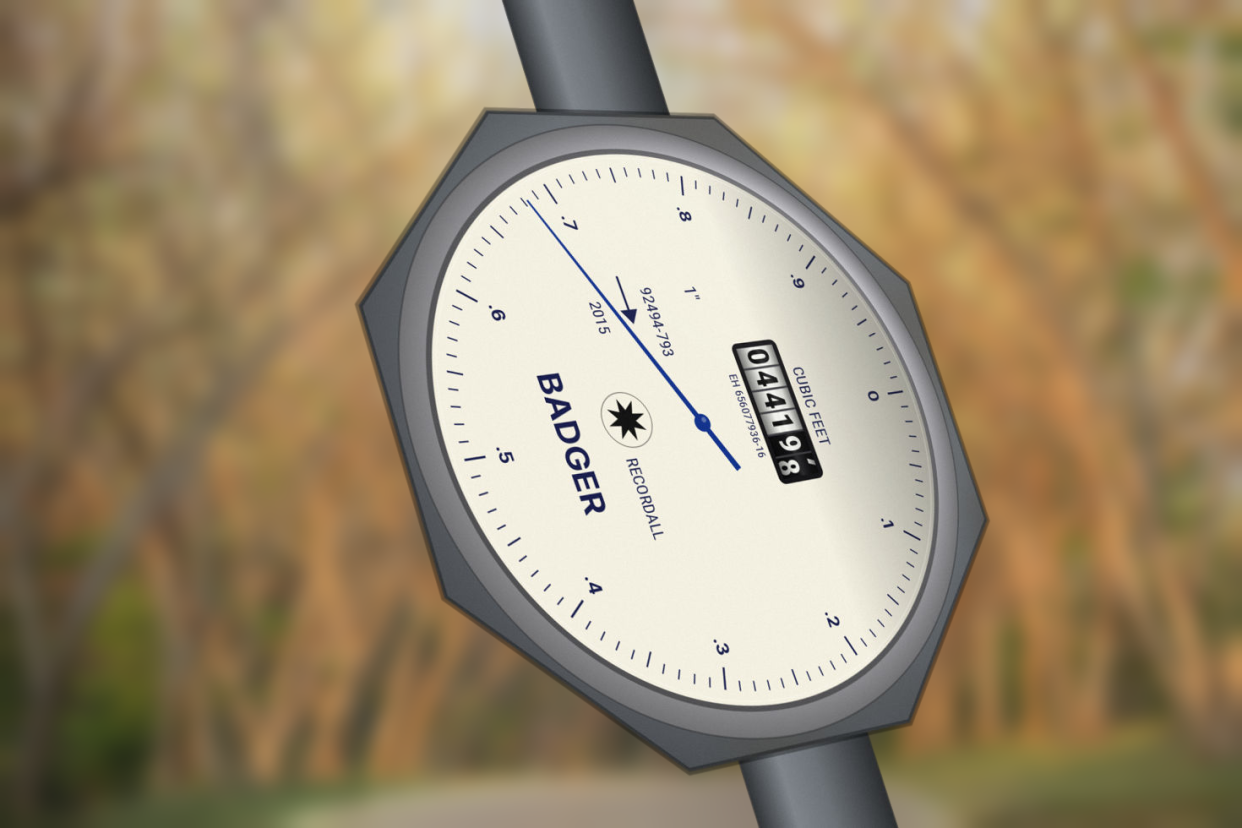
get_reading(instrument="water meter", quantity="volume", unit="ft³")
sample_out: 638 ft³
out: 44197.68 ft³
